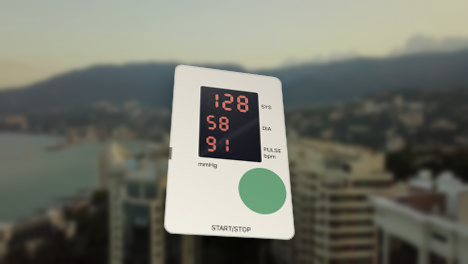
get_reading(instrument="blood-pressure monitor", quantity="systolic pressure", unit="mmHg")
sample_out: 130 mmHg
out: 128 mmHg
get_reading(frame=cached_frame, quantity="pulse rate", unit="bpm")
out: 91 bpm
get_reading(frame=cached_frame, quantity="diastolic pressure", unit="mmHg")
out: 58 mmHg
